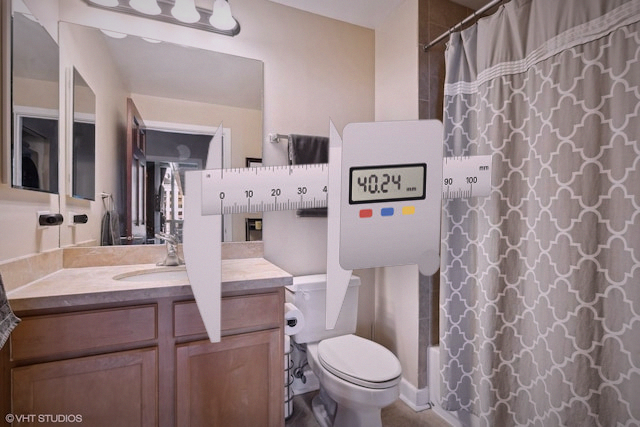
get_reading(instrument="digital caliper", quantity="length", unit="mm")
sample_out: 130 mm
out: 40.24 mm
